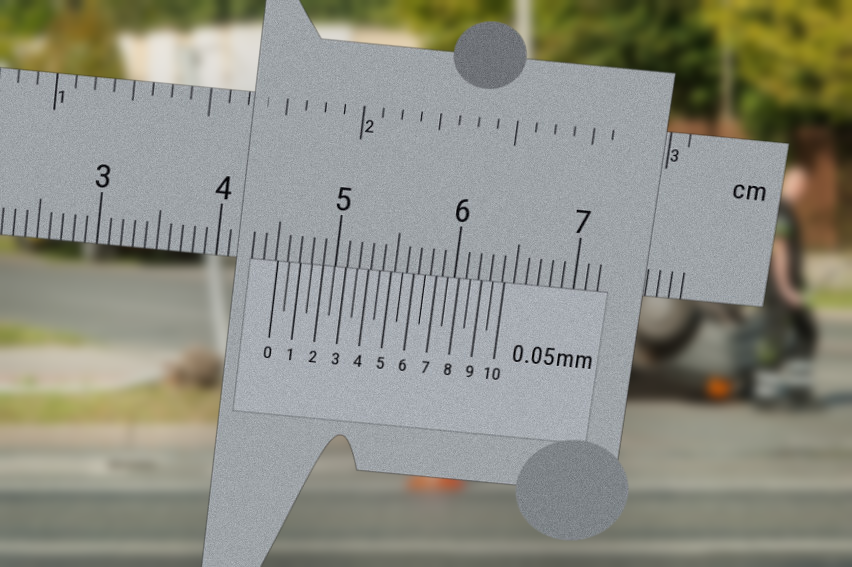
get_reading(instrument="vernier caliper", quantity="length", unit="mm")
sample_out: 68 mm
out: 45.2 mm
